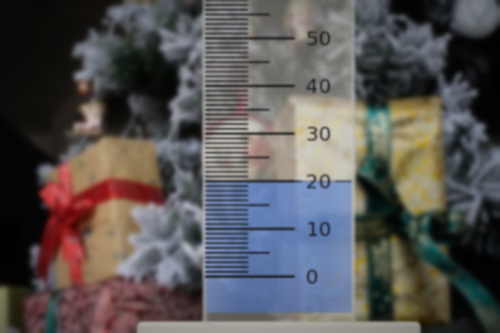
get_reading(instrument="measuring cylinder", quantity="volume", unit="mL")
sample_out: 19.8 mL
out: 20 mL
